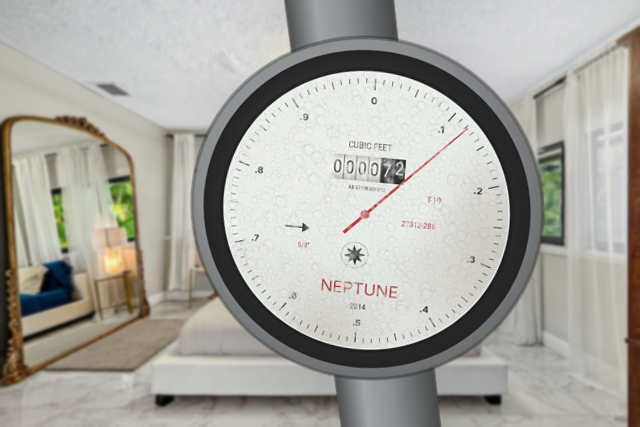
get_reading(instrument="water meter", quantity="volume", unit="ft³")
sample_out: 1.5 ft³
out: 72.12 ft³
